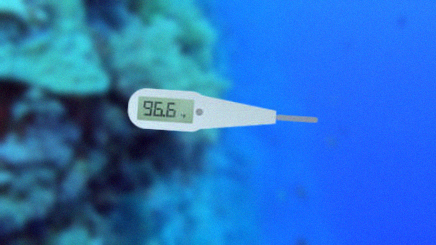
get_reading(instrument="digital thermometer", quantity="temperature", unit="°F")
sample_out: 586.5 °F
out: 96.6 °F
